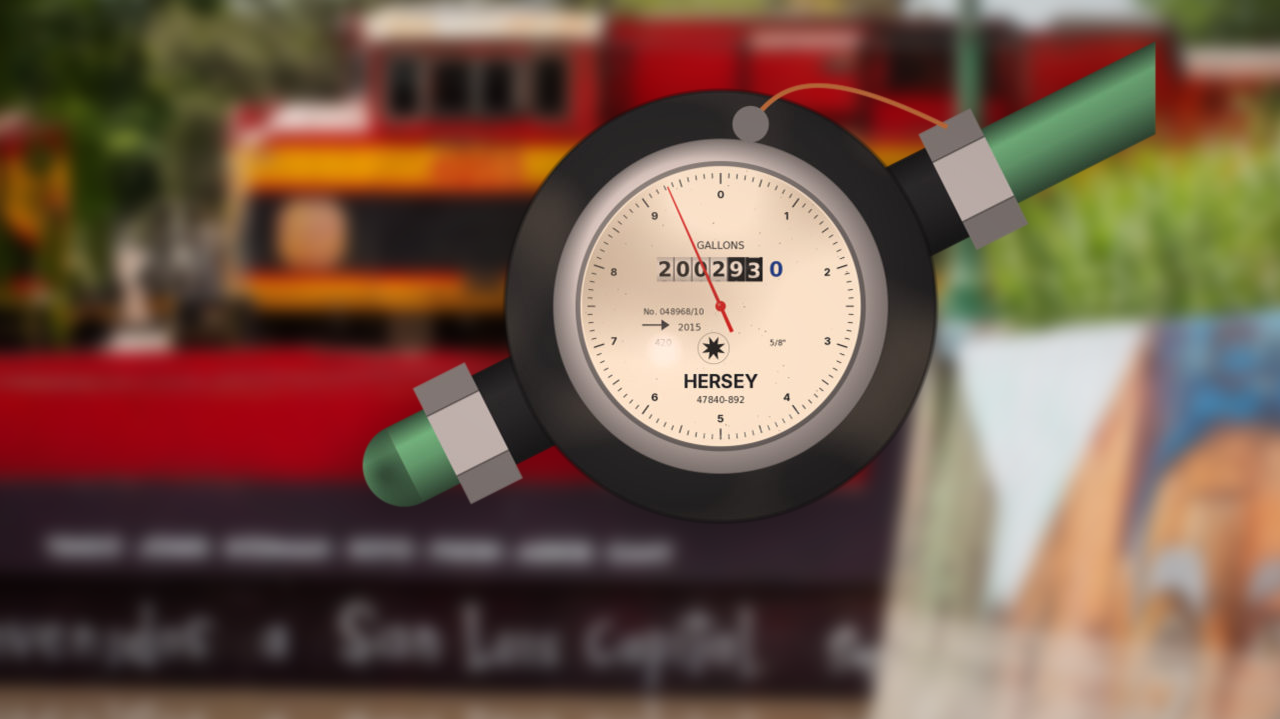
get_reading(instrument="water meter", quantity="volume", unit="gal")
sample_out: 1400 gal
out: 2002929.3 gal
